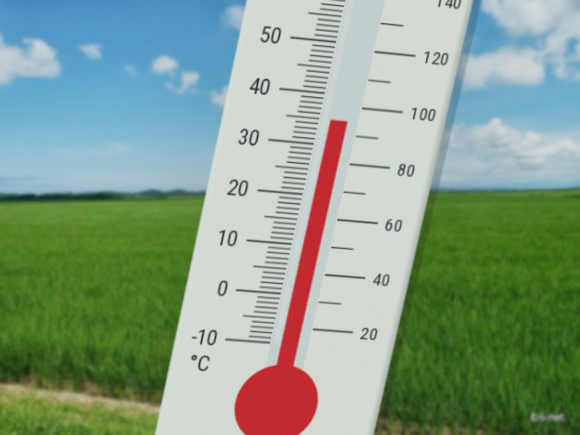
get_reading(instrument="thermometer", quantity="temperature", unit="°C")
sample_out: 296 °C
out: 35 °C
